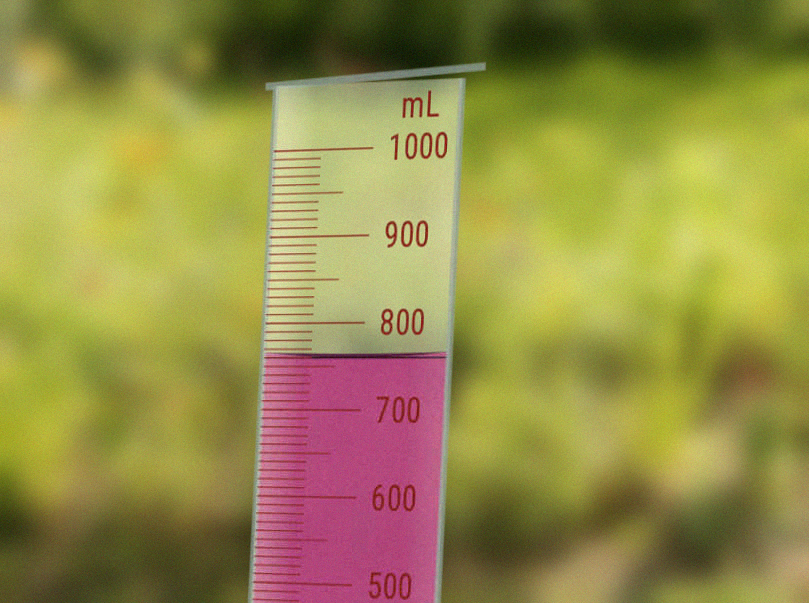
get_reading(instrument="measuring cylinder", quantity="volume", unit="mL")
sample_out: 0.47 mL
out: 760 mL
